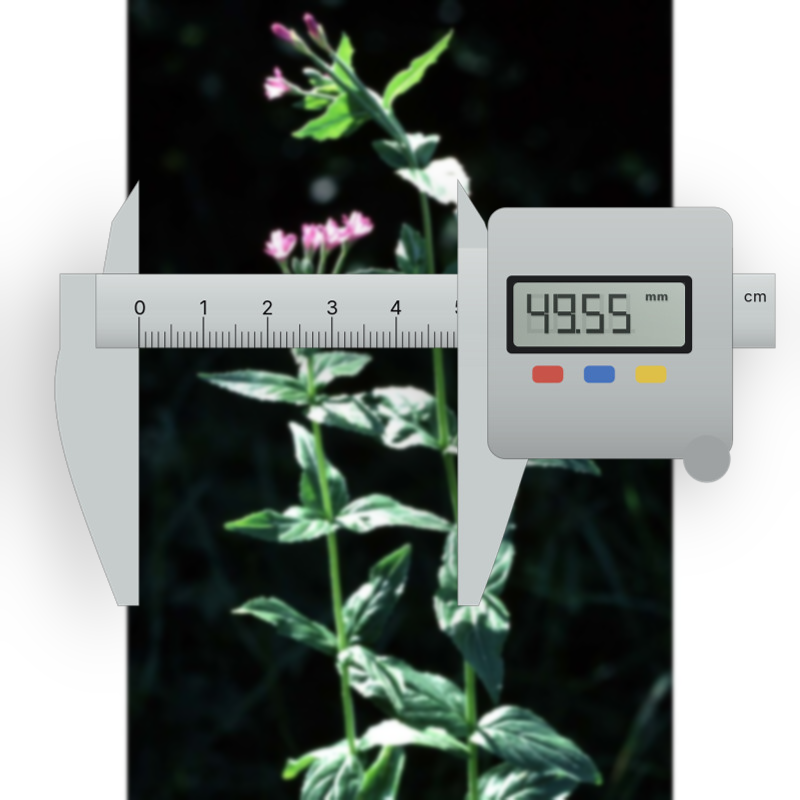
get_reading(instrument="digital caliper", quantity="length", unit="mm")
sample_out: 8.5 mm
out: 49.55 mm
